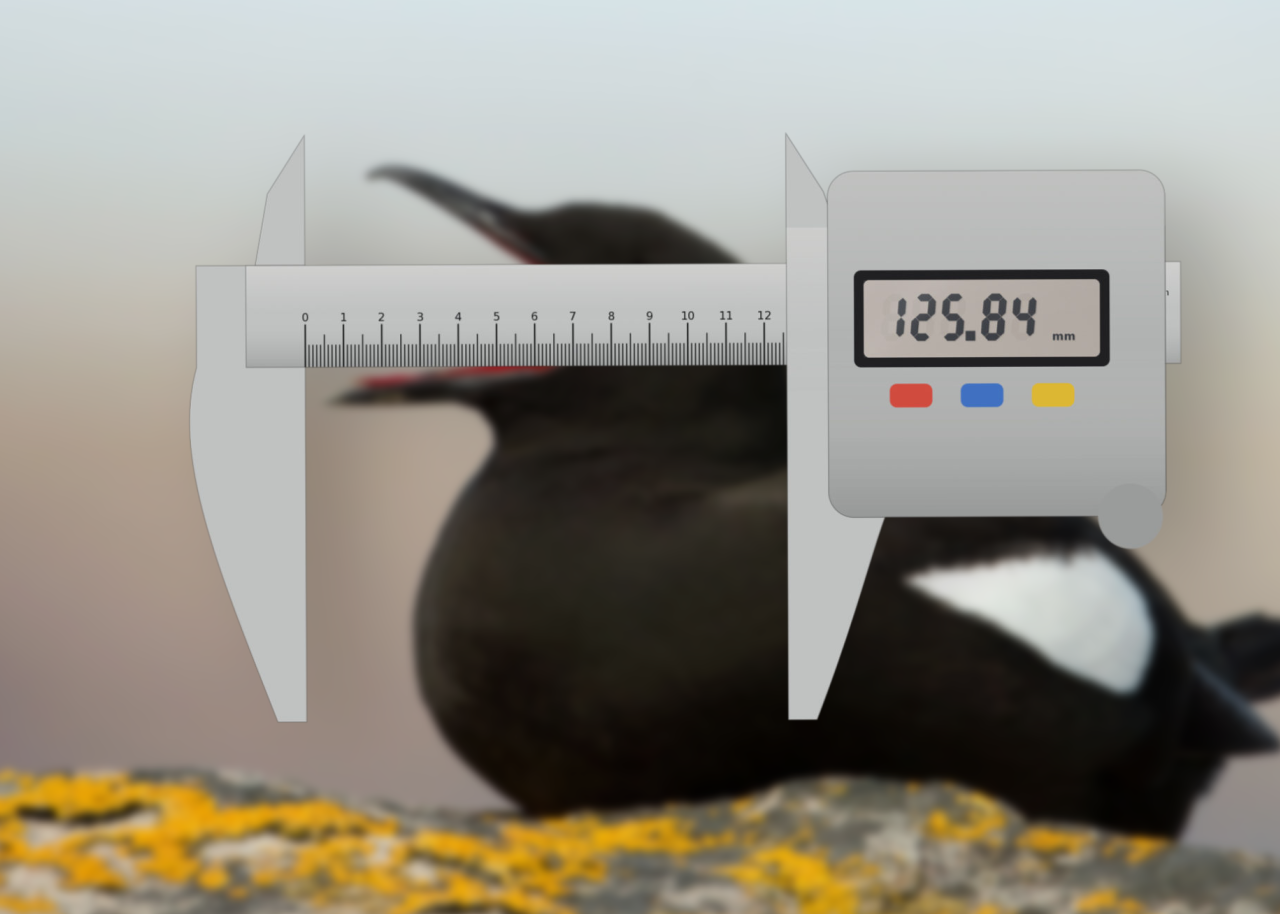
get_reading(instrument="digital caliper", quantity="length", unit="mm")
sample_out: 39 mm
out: 125.84 mm
